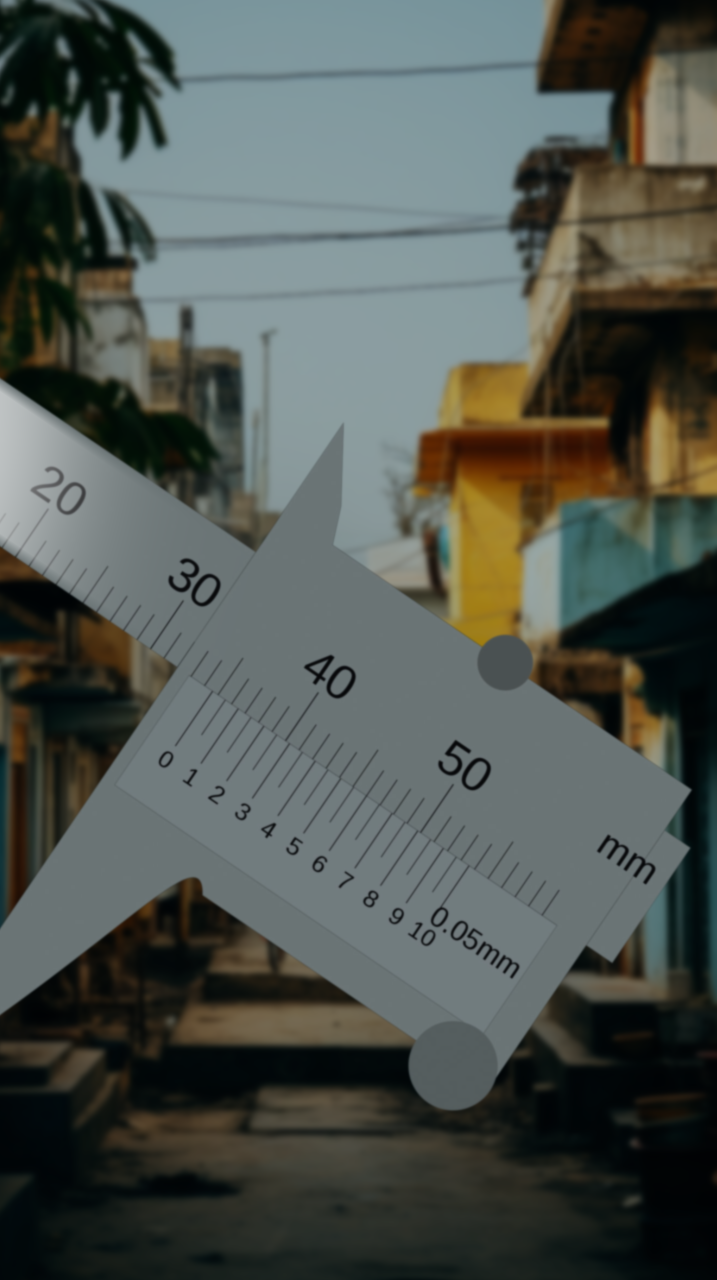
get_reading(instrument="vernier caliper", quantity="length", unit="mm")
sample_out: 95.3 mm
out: 34.6 mm
